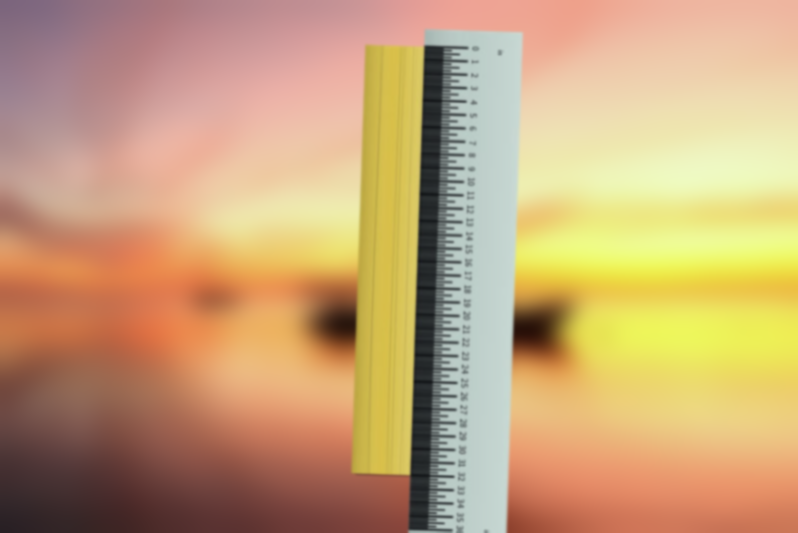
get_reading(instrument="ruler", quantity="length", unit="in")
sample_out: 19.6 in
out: 32 in
